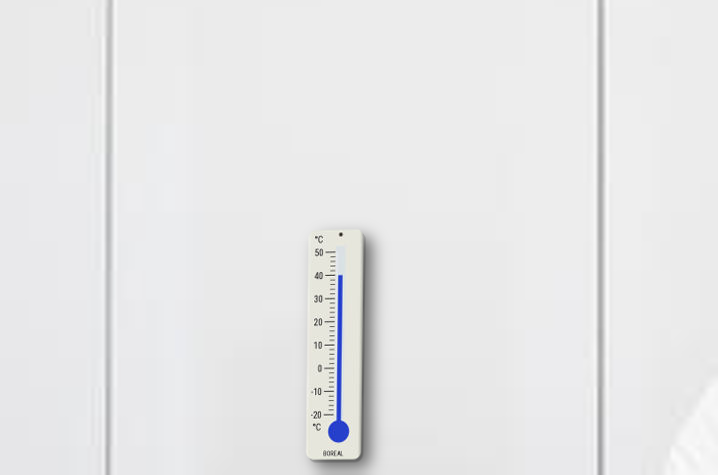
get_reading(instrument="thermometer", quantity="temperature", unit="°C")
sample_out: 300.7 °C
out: 40 °C
